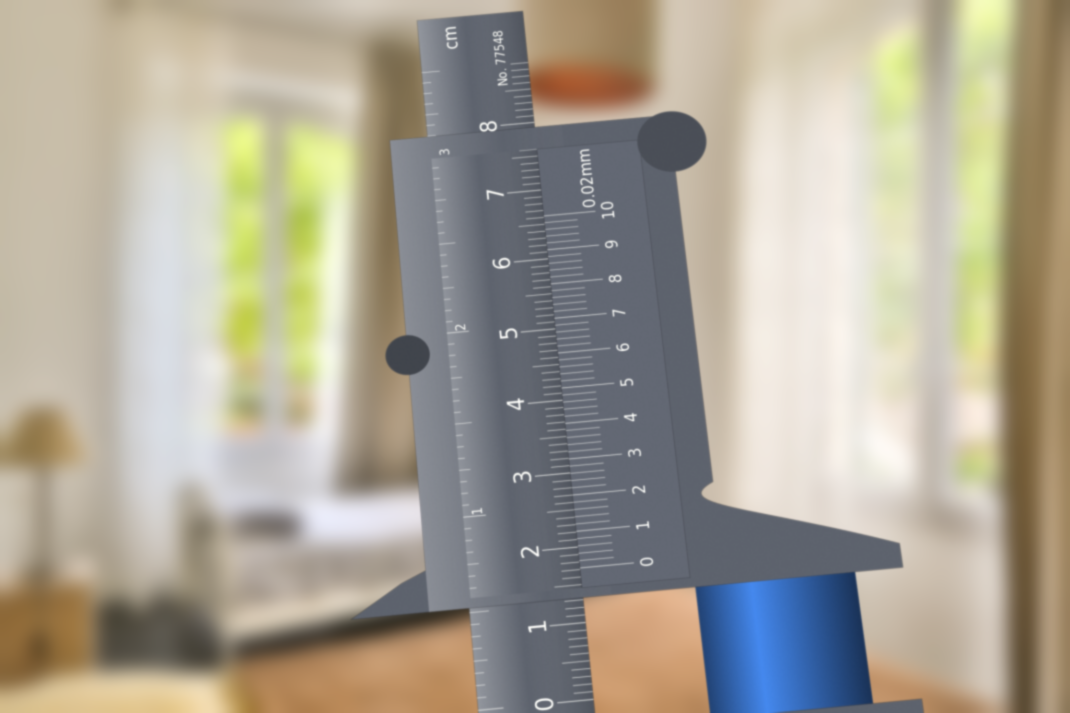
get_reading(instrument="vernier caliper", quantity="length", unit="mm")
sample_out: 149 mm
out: 17.2 mm
